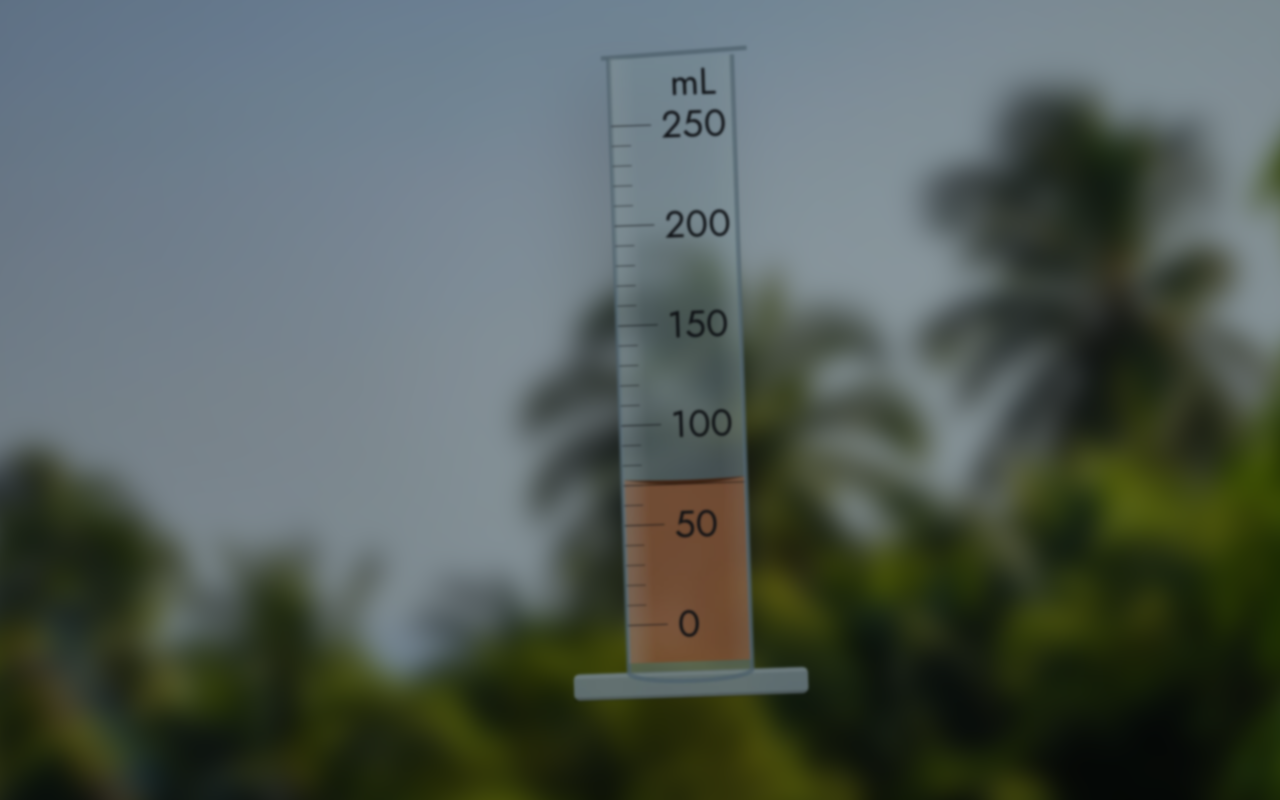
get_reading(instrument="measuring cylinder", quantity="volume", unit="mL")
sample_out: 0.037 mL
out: 70 mL
